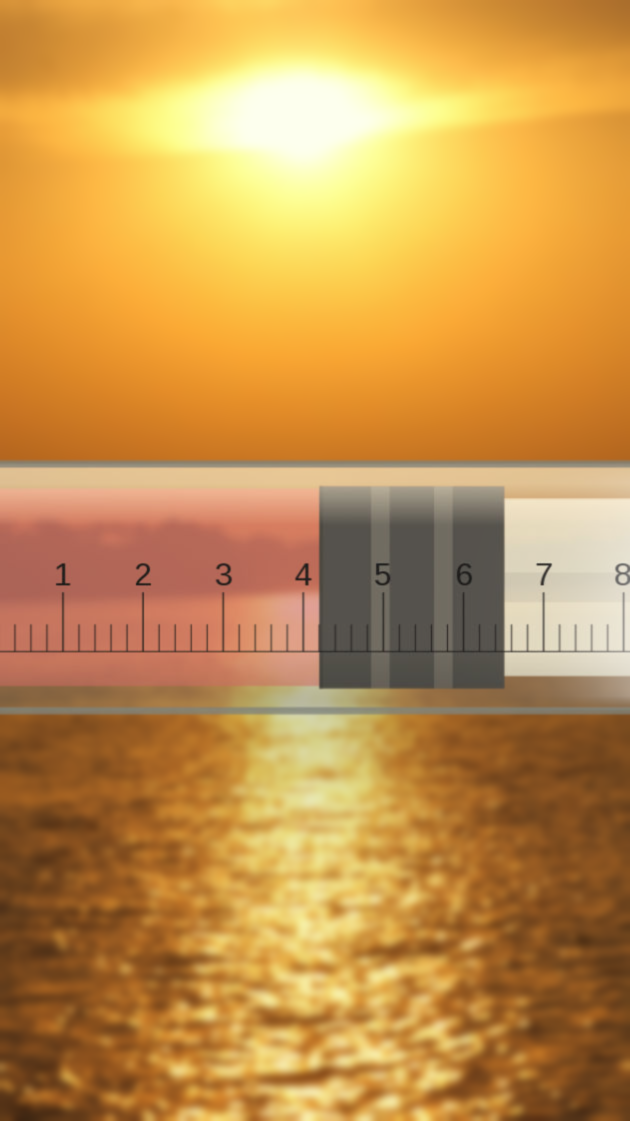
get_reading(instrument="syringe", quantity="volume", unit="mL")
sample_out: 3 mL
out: 4.2 mL
